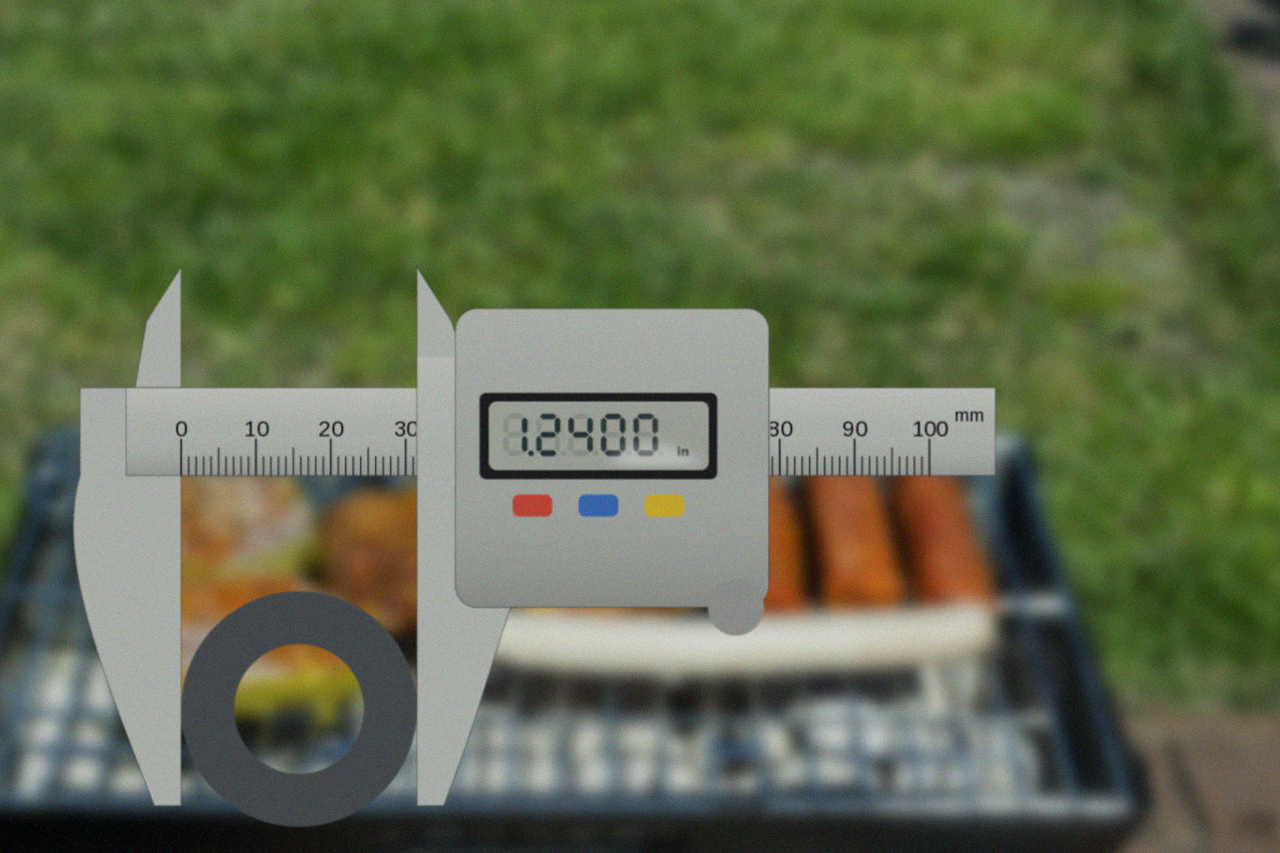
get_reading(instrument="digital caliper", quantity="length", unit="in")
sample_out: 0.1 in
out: 1.2400 in
